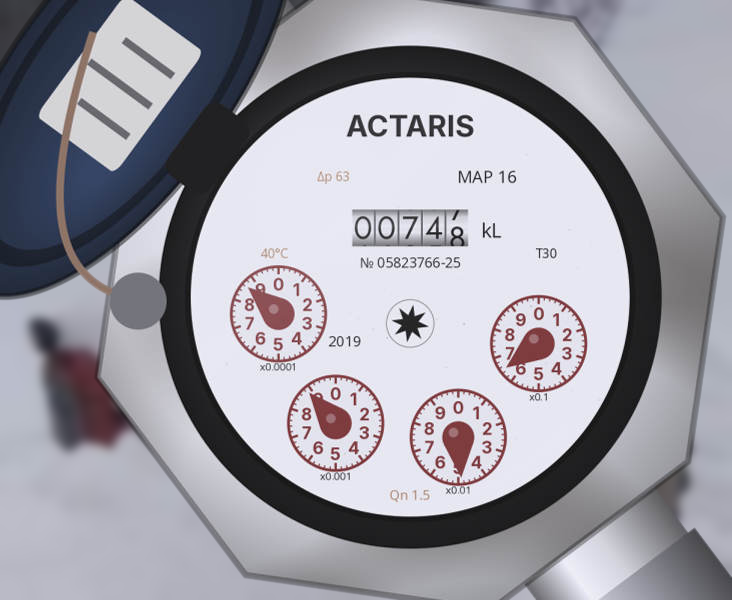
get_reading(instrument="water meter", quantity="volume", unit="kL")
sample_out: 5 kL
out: 747.6488 kL
